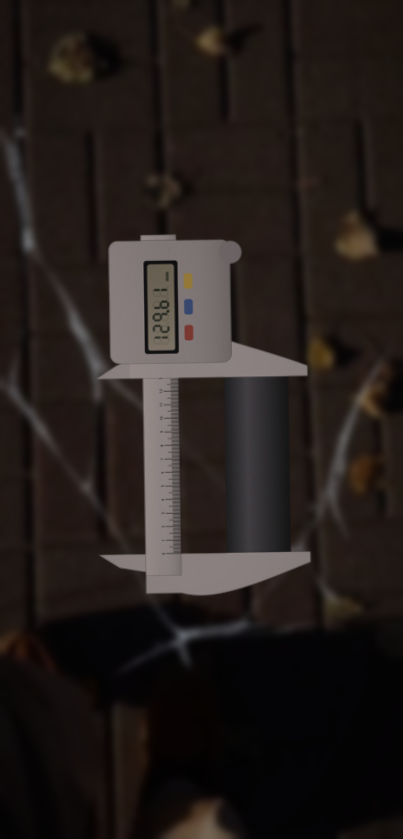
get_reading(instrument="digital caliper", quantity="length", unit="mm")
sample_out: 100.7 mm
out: 129.61 mm
